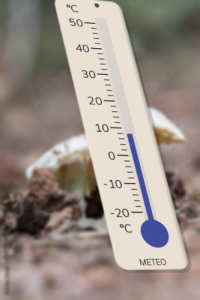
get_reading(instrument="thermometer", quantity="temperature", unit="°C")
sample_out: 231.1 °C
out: 8 °C
